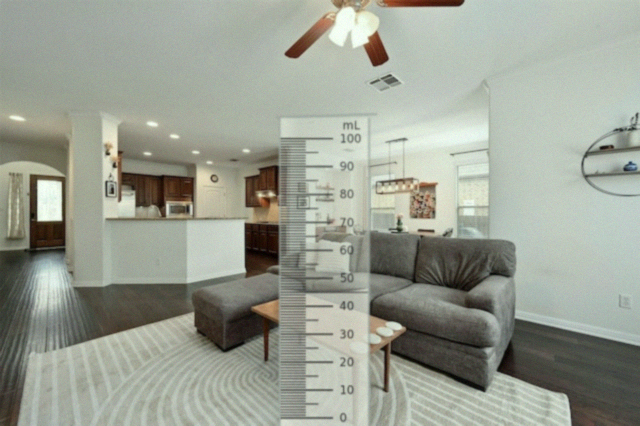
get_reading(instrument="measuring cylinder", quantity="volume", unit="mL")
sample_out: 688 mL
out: 45 mL
